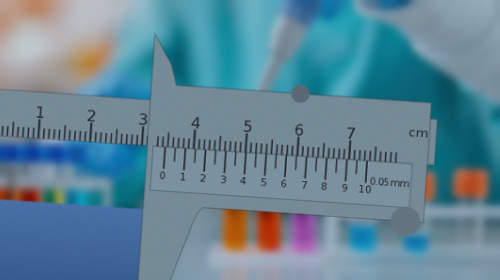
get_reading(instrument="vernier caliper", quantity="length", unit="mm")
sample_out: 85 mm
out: 34.5 mm
